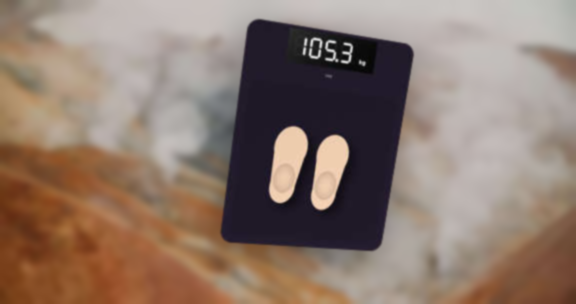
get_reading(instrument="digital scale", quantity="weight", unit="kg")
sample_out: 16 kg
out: 105.3 kg
